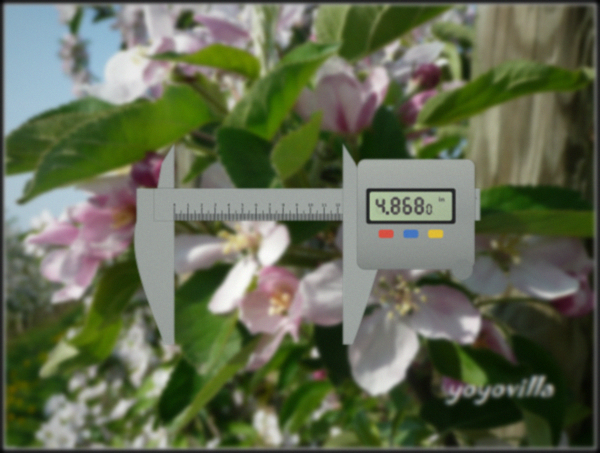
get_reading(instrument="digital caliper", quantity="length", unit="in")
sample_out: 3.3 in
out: 4.8680 in
